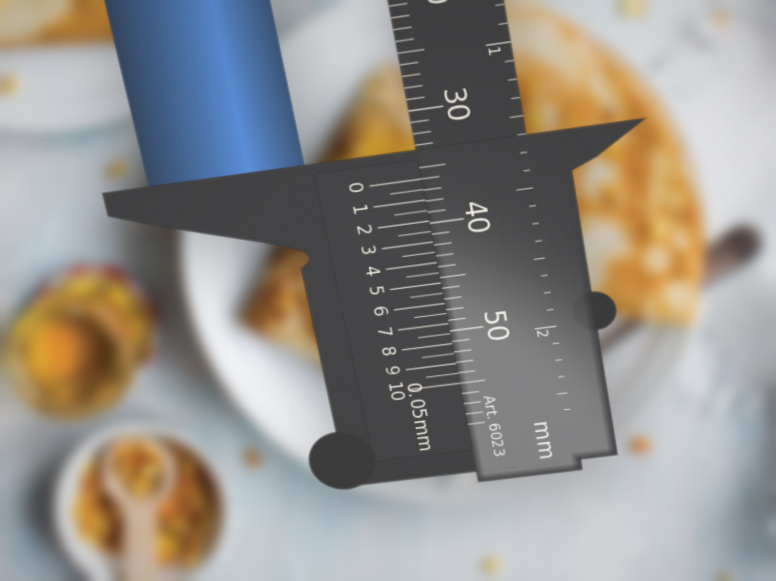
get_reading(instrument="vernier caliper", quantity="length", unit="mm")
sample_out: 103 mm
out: 36.0 mm
